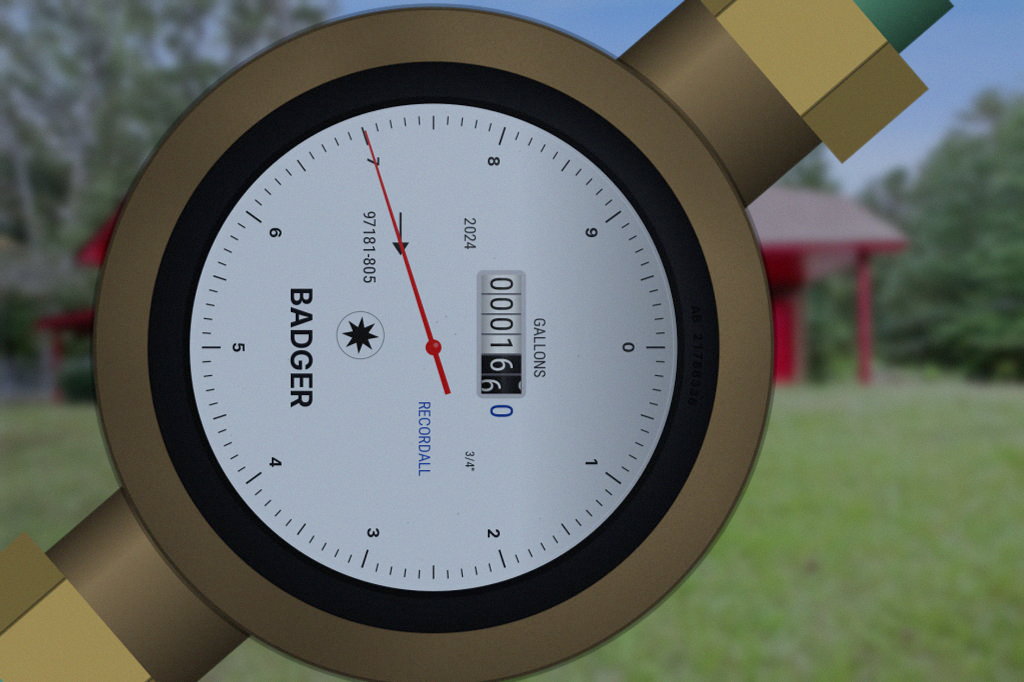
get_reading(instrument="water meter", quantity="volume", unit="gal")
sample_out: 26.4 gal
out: 1657.0 gal
